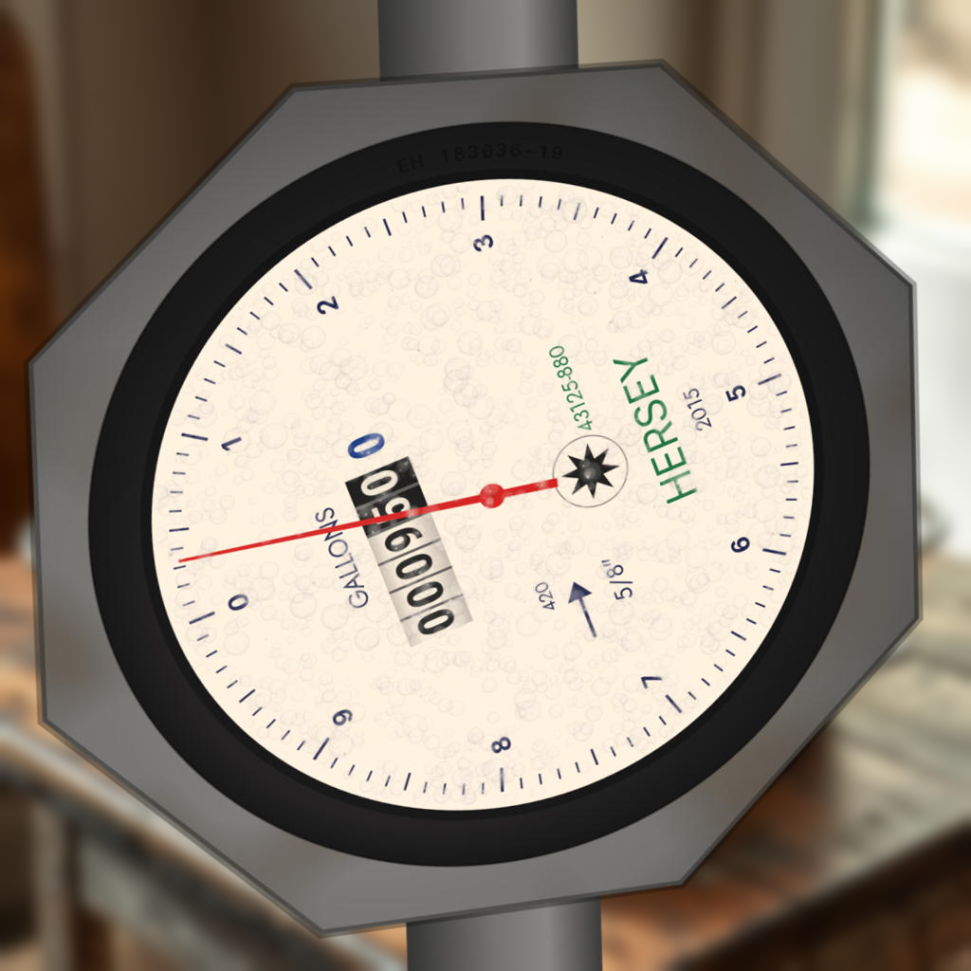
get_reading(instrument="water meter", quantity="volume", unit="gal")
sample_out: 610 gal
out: 9500.3 gal
